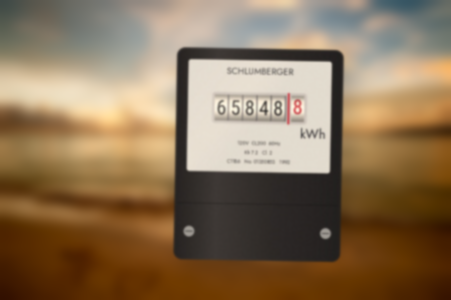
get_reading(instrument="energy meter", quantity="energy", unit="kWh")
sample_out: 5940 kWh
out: 65848.8 kWh
